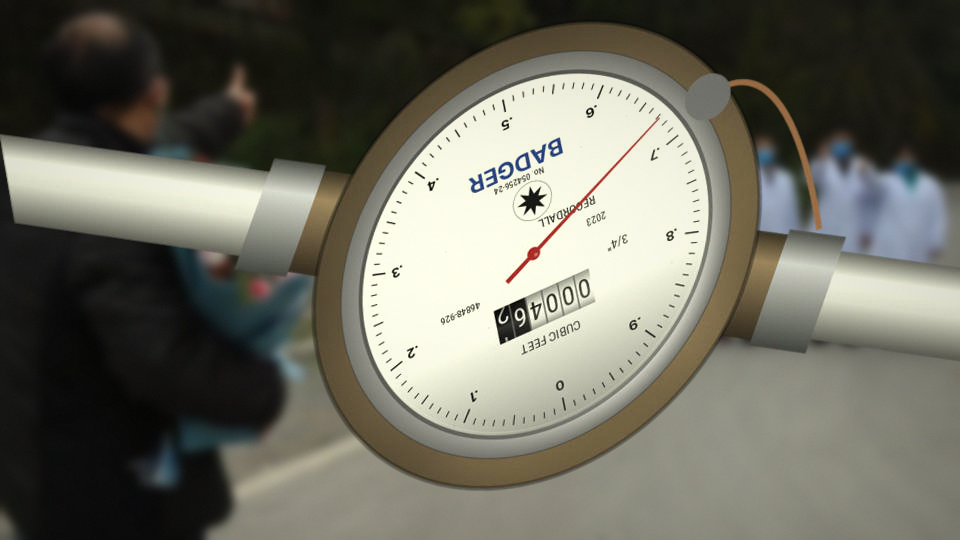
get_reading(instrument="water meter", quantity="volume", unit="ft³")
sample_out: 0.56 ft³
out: 461.67 ft³
